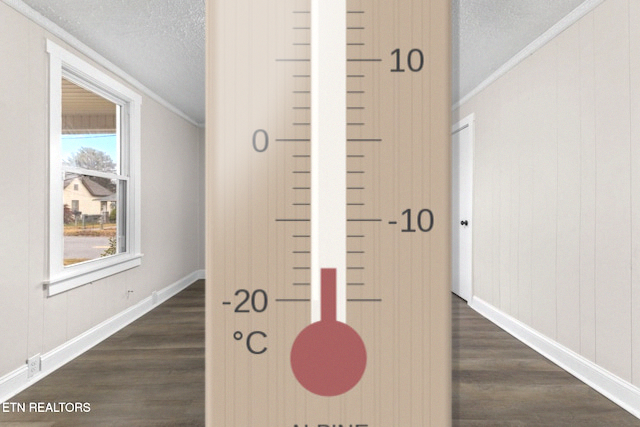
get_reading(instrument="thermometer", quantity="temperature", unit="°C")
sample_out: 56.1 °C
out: -16 °C
